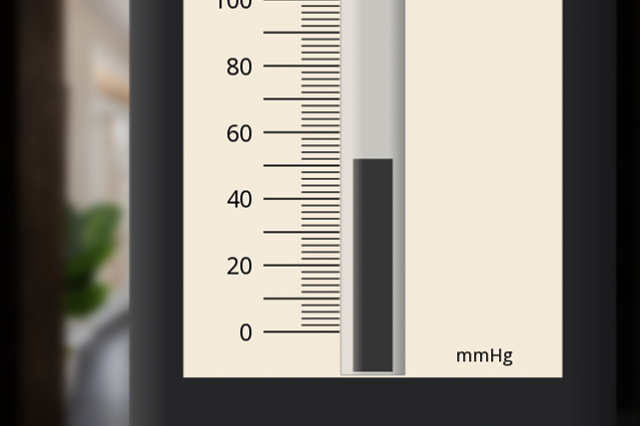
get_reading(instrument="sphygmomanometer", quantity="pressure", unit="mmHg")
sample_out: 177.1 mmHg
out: 52 mmHg
